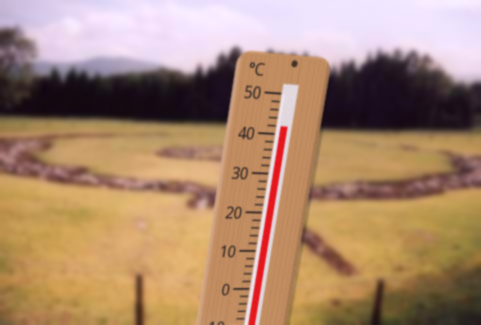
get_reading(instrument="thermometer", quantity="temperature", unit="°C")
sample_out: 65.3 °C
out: 42 °C
